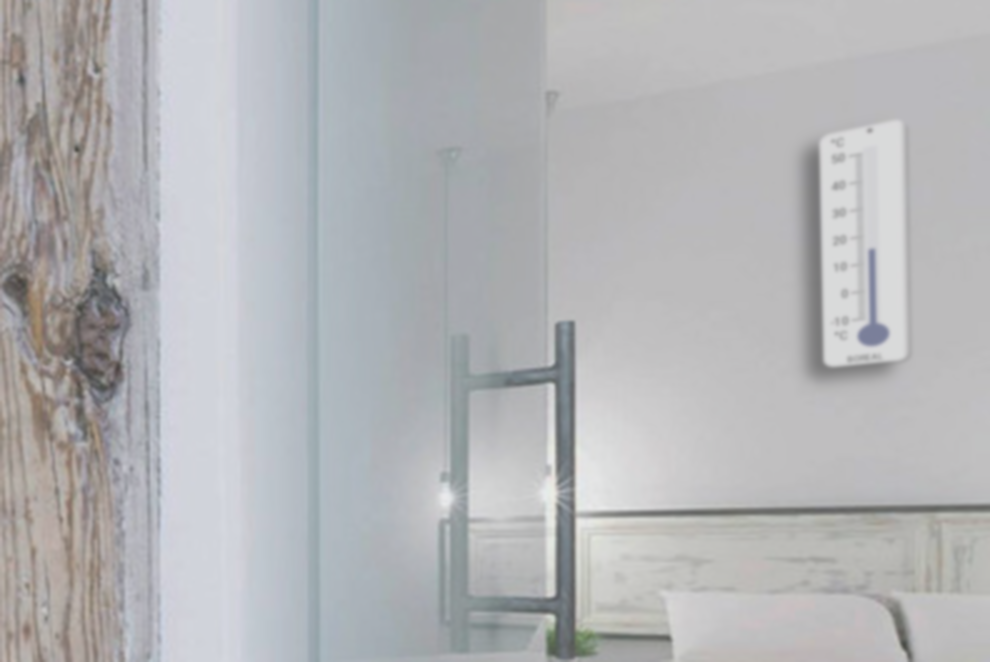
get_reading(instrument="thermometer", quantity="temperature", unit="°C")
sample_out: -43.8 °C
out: 15 °C
